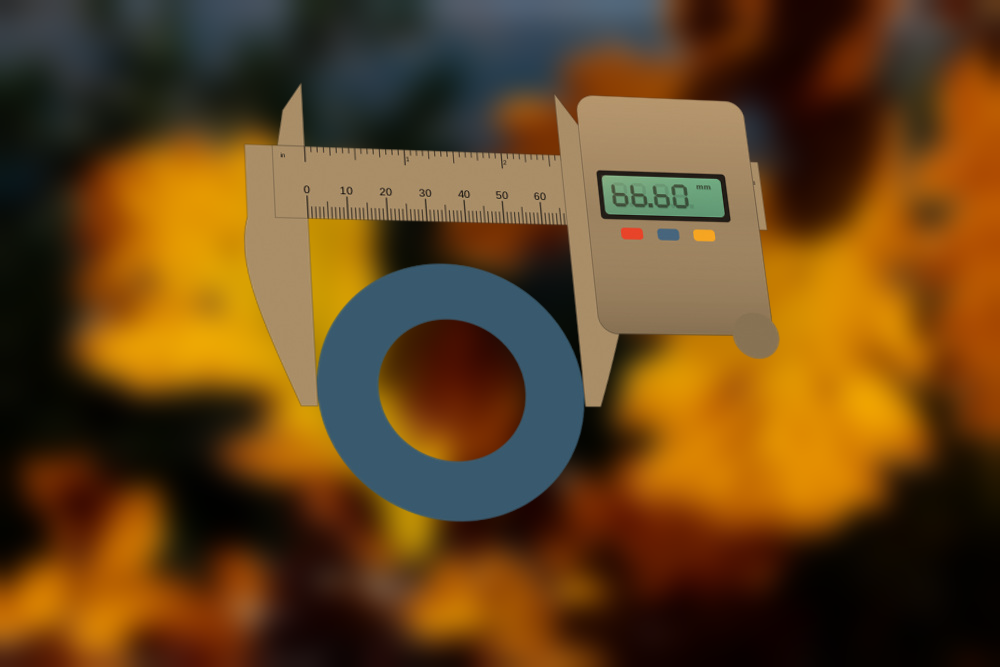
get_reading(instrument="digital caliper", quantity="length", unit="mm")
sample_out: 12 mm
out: 66.60 mm
